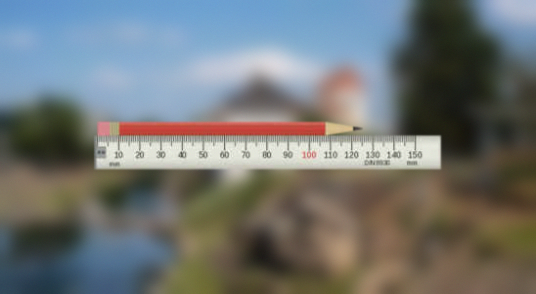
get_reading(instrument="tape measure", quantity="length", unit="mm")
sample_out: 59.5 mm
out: 125 mm
